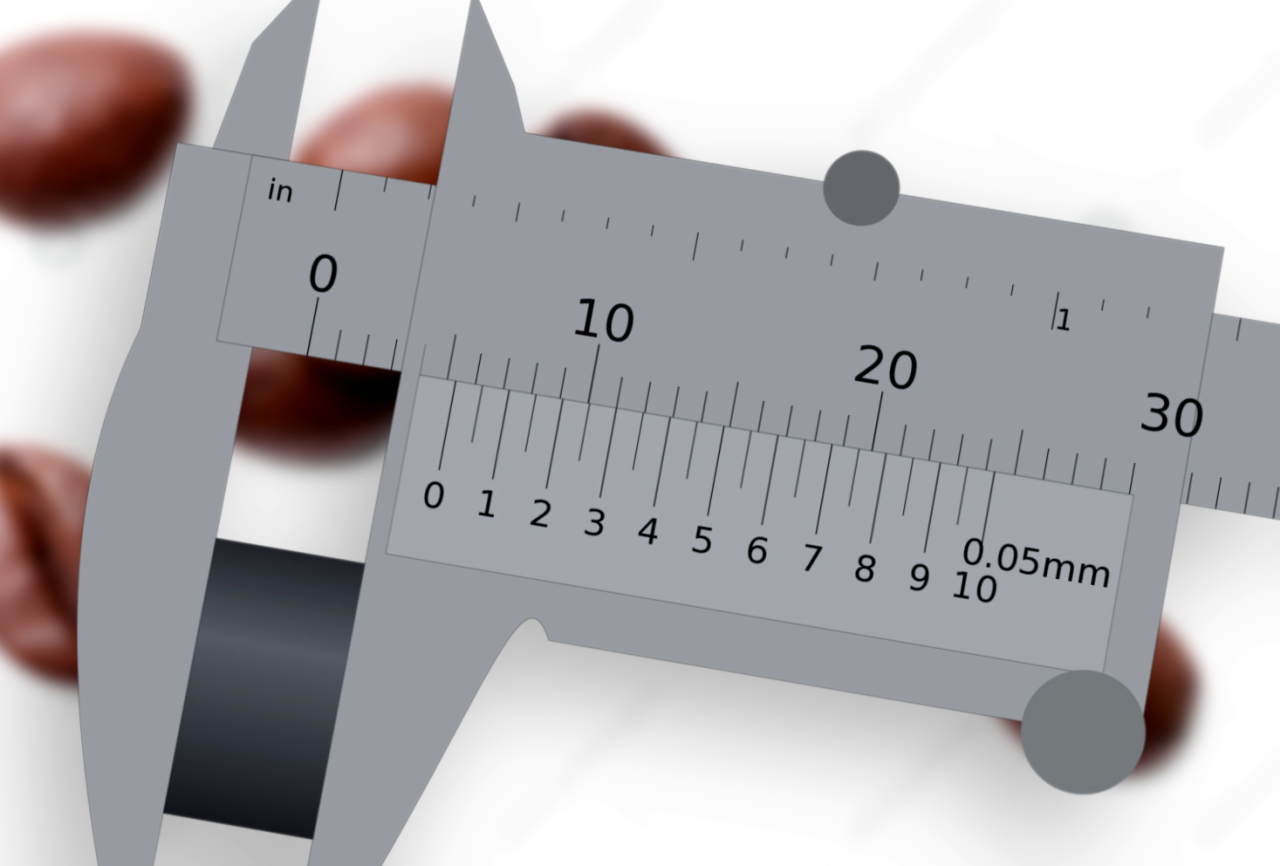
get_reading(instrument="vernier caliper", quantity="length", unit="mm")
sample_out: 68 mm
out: 5.30 mm
